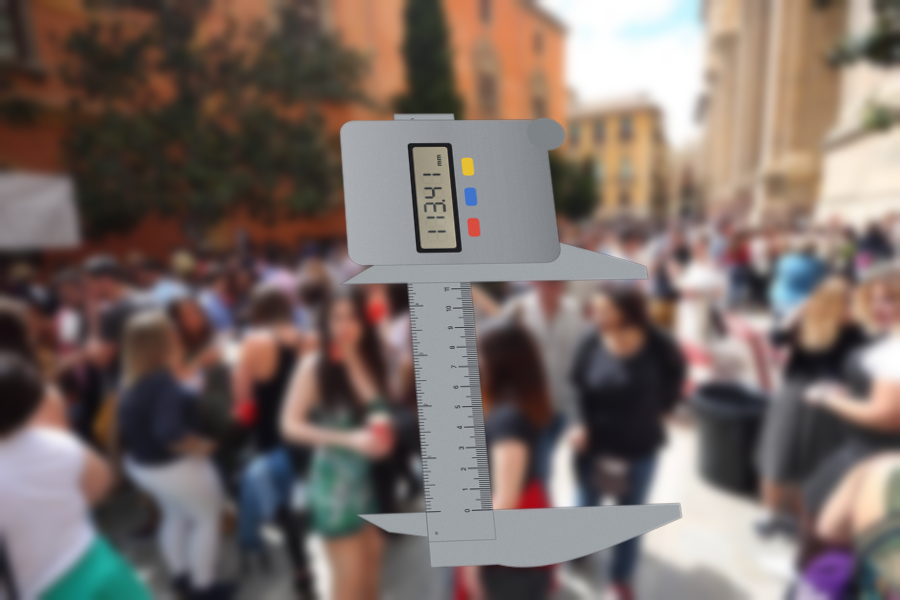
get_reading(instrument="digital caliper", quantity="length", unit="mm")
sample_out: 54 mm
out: 113.41 mm
